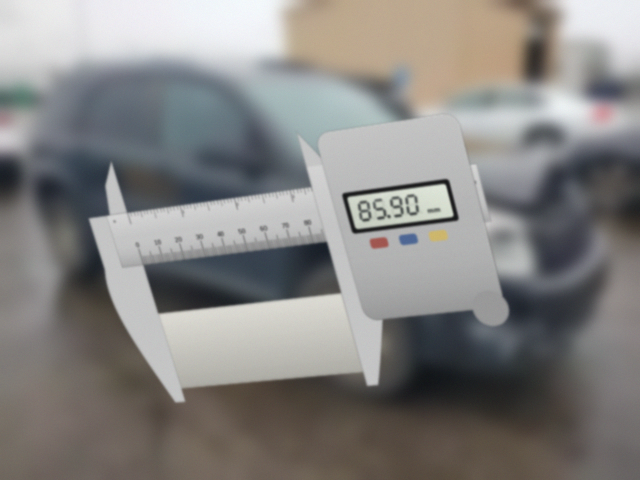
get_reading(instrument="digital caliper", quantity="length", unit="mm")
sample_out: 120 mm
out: 85.90 mm
